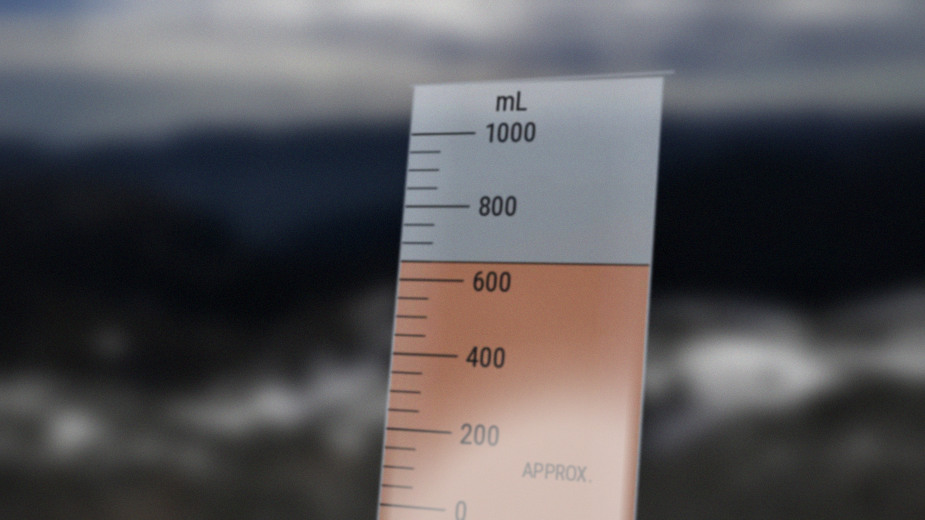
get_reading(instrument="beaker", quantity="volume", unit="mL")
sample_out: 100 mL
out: 650 mL
